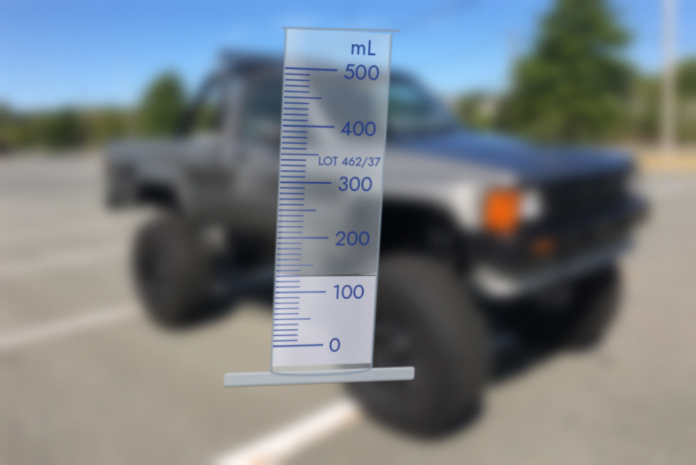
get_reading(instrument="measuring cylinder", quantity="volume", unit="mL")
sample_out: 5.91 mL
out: 130 mL
